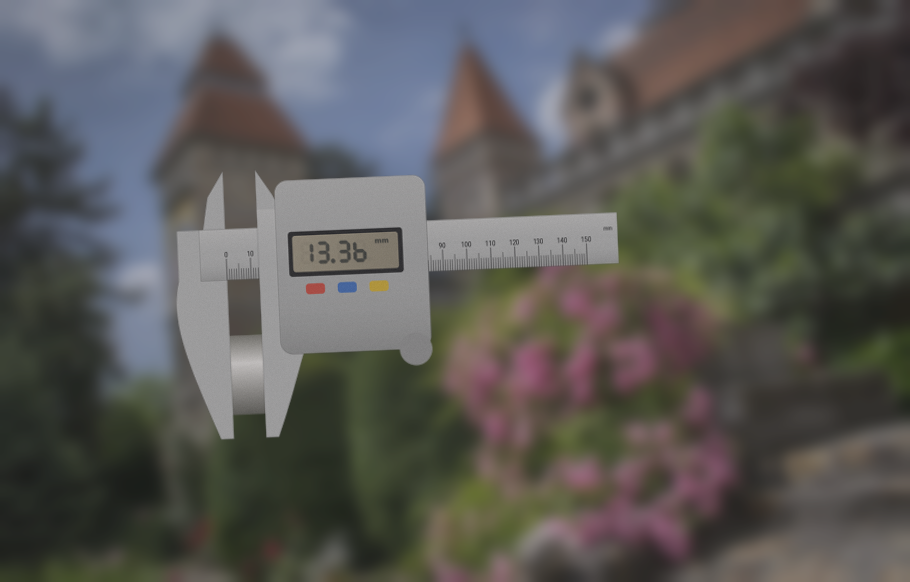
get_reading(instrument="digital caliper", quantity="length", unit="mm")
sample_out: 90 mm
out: 13.36 mm
